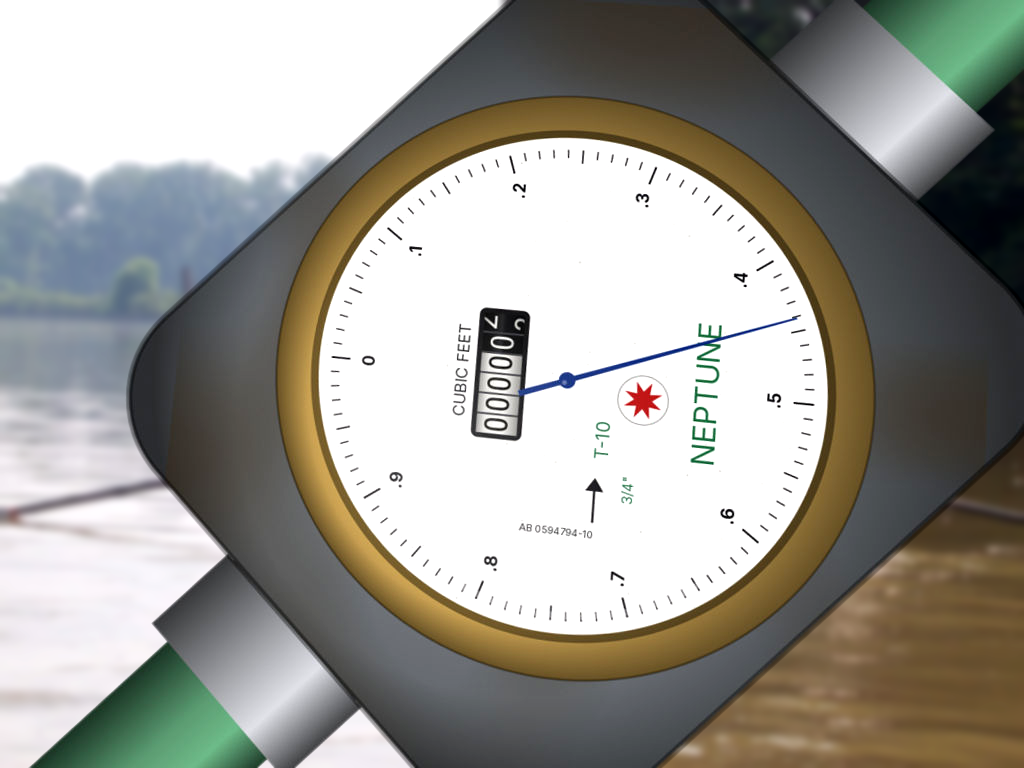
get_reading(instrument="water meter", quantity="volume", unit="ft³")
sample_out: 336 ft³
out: 2.44 ft³
